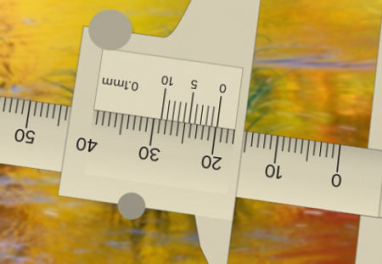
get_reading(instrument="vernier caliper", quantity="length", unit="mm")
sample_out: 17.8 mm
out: 19.8 mm
